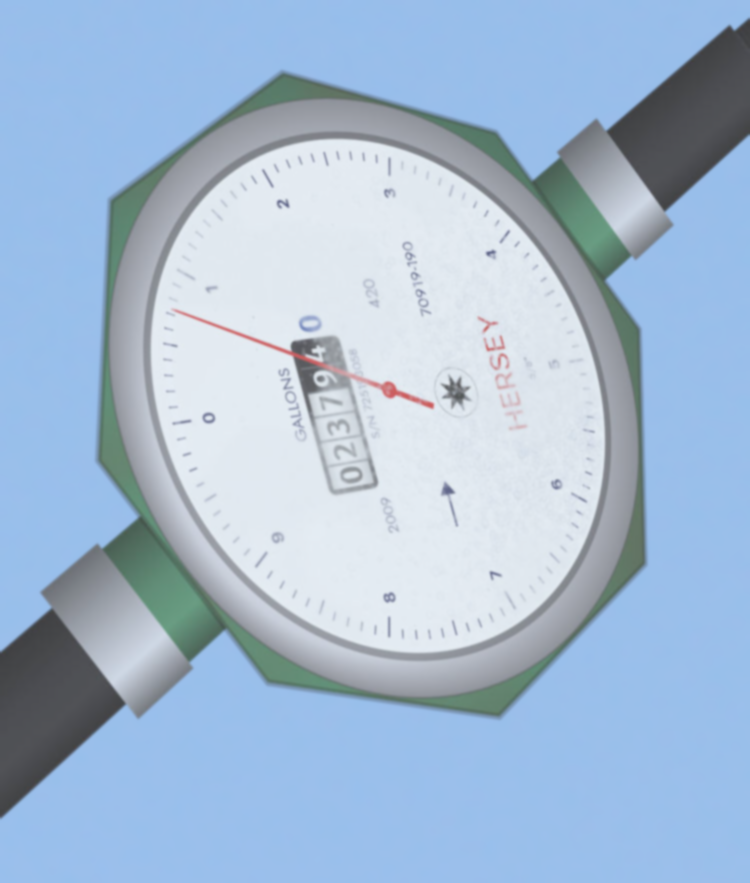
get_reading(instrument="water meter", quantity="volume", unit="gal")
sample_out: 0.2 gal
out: 237940.7 gal
